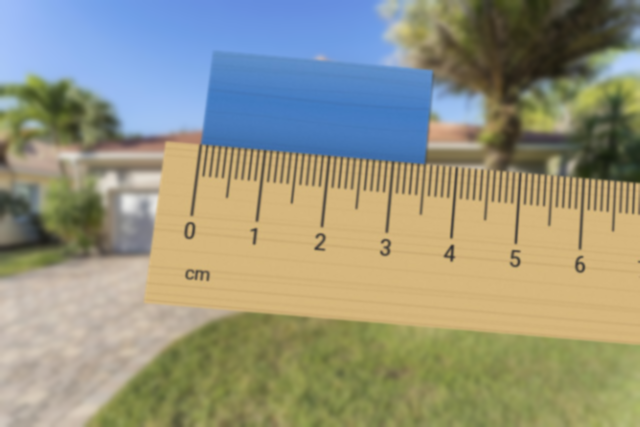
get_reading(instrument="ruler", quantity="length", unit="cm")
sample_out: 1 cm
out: 3.5 cm
